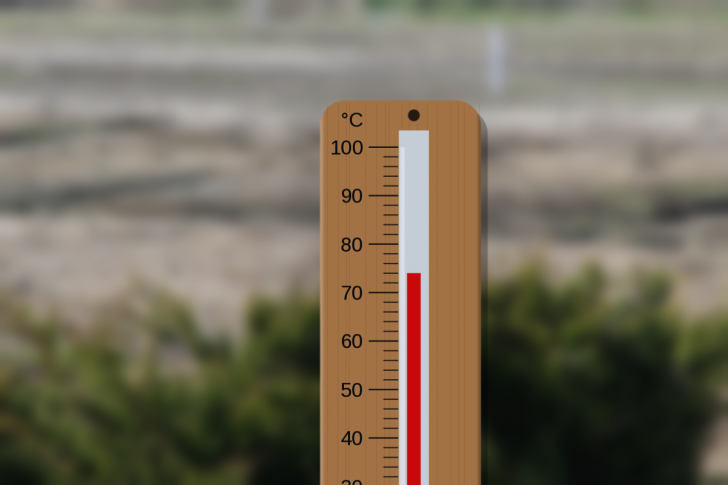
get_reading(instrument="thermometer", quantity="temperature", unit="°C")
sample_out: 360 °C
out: 74 °C
